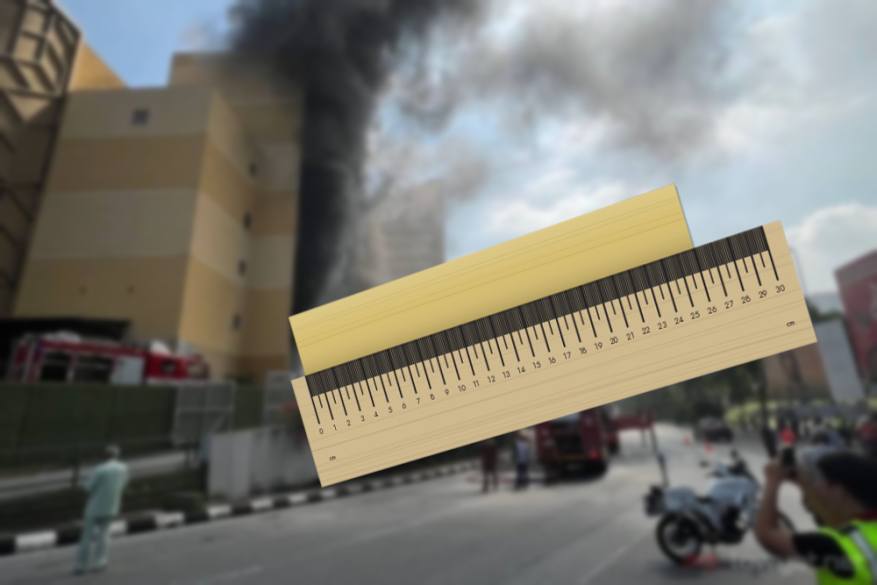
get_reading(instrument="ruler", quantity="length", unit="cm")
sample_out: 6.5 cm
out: 26 cm
